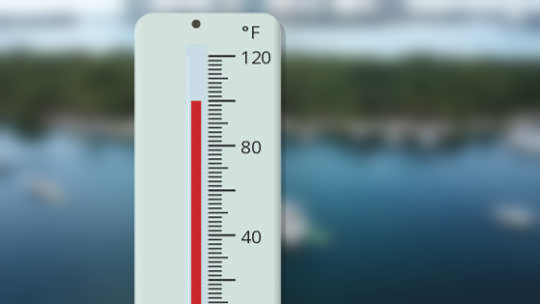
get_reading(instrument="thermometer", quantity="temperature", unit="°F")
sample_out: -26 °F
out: 100 °F
